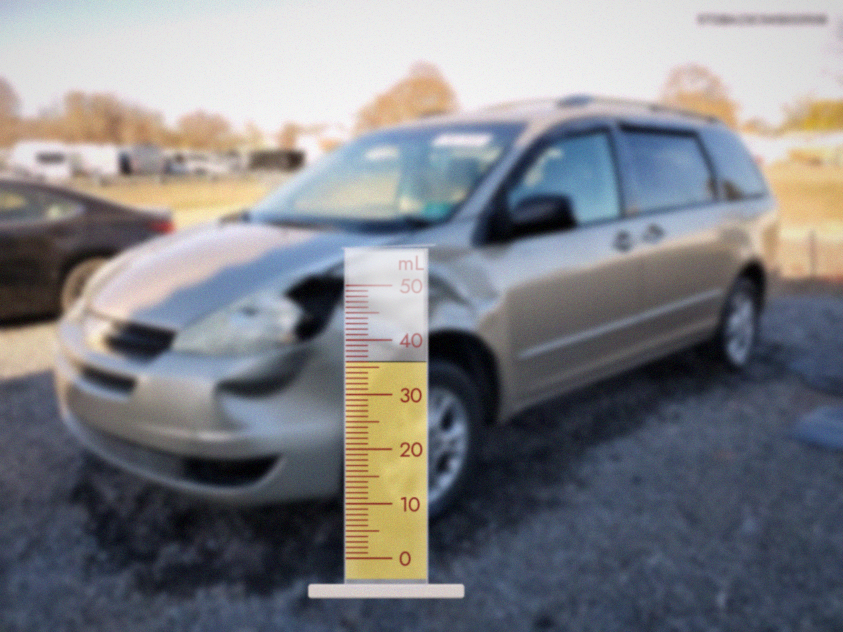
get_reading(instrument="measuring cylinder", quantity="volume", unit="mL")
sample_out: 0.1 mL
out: 36 mL
